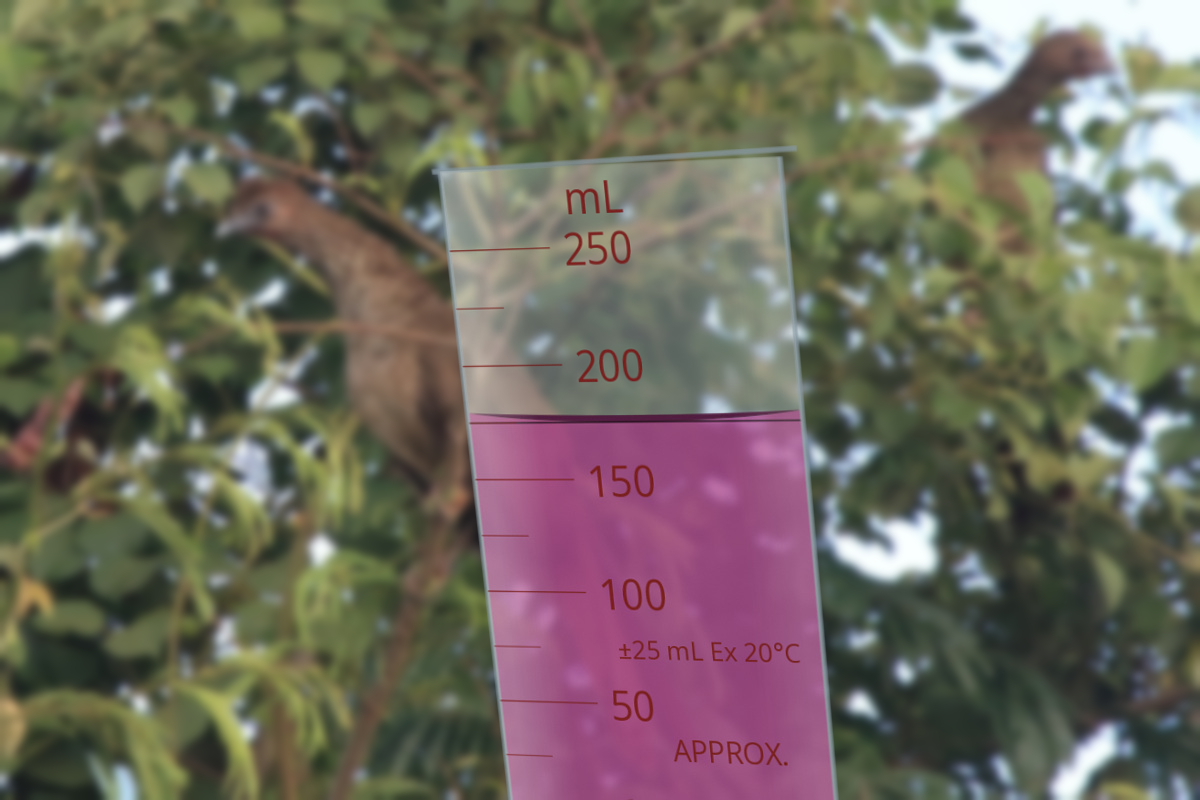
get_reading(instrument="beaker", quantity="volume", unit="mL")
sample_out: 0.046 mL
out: 175 mL
